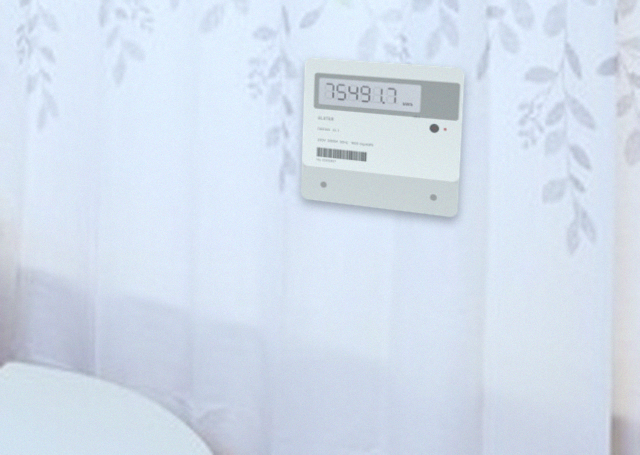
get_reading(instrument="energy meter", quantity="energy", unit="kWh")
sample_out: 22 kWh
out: 75491.7 kWh
